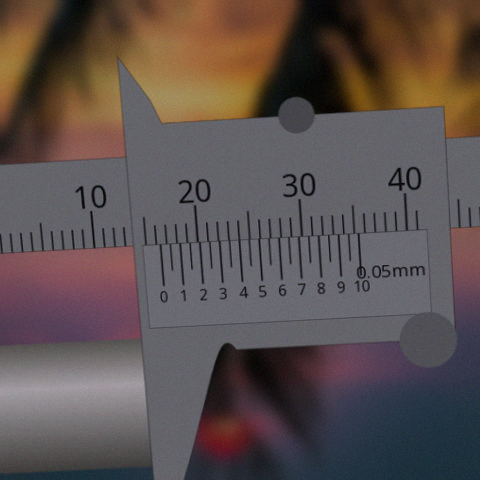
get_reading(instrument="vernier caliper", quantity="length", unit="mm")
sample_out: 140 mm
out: 16.4 mm
